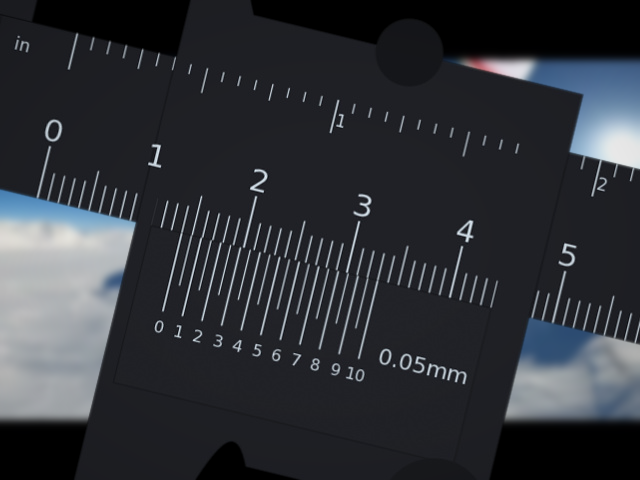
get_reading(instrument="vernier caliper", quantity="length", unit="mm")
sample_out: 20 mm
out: 14.0 mm
